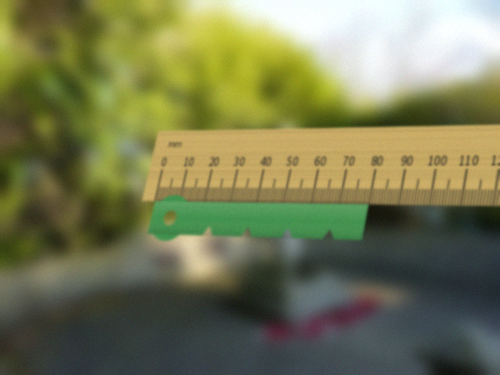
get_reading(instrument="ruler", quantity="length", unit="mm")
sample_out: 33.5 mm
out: 80 mm
